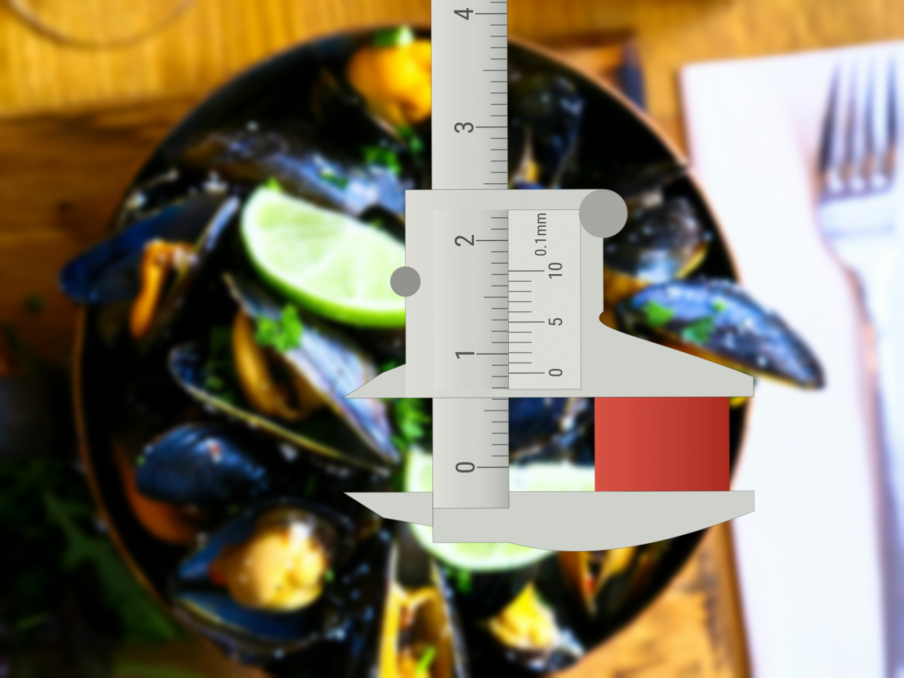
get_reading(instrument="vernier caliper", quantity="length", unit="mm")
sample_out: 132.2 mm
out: 8.3 mm
